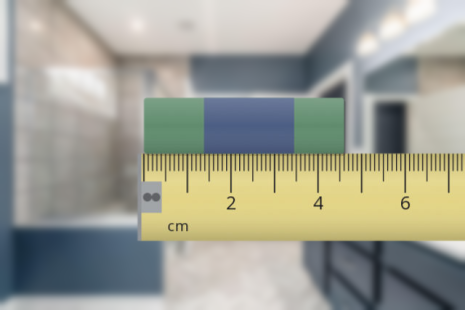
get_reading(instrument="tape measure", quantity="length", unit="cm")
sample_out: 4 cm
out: 4.6 cm
